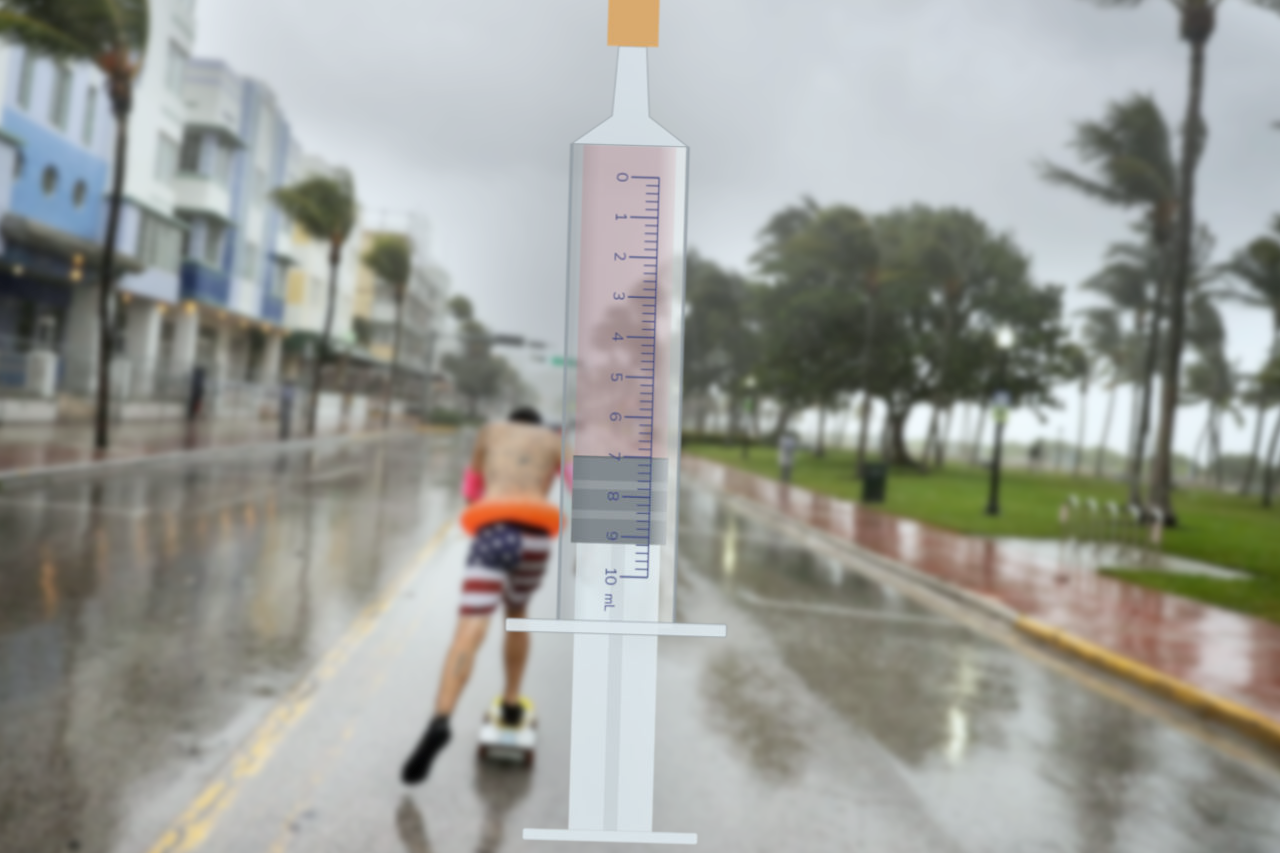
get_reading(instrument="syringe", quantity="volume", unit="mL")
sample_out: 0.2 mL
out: 7 mL
